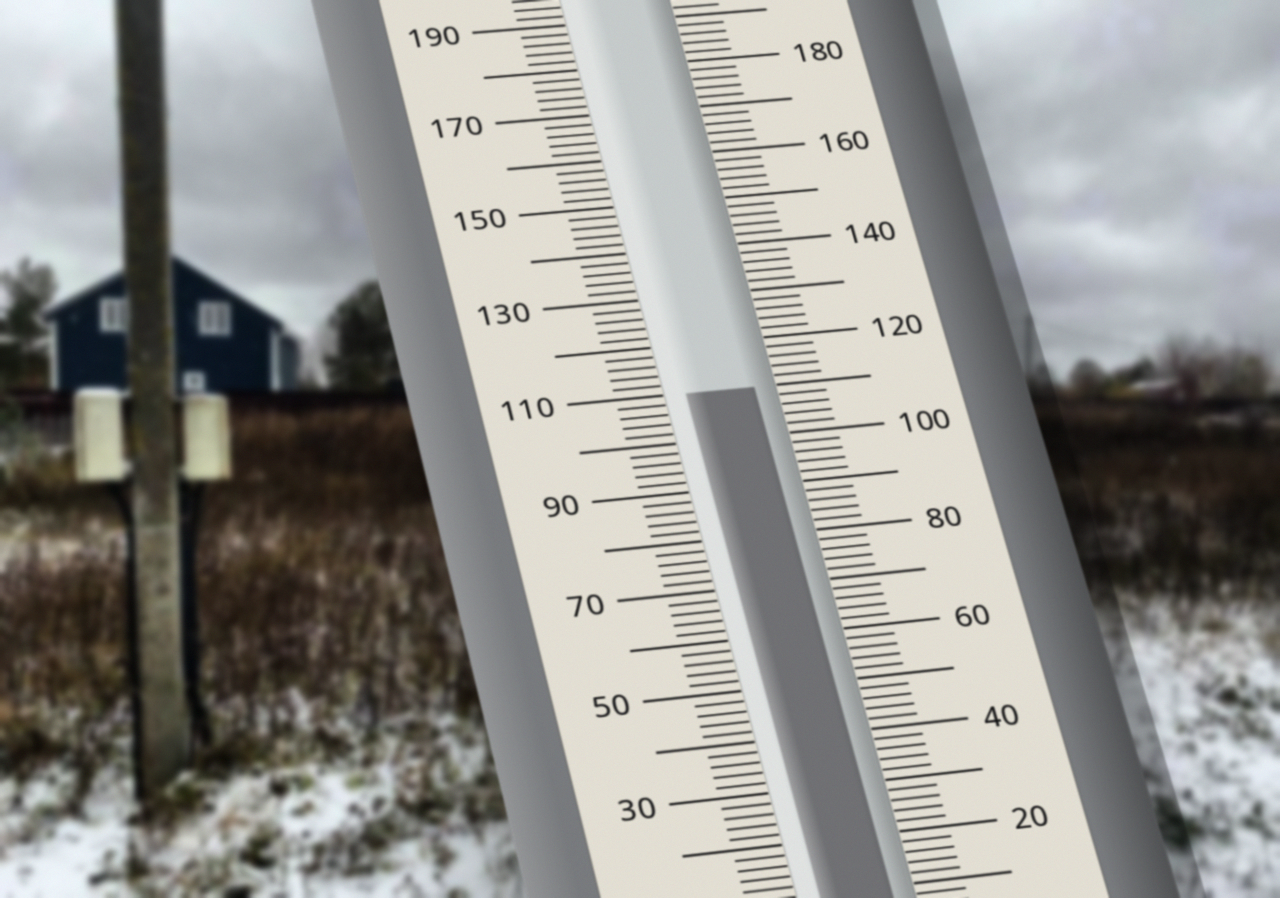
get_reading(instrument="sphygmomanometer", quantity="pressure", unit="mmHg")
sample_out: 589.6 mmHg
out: 110 mmHg
